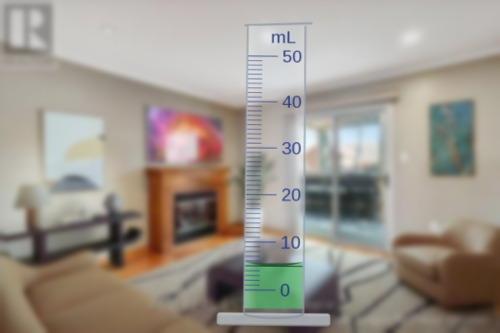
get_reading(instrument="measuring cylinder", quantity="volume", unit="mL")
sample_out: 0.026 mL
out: 5 mL
